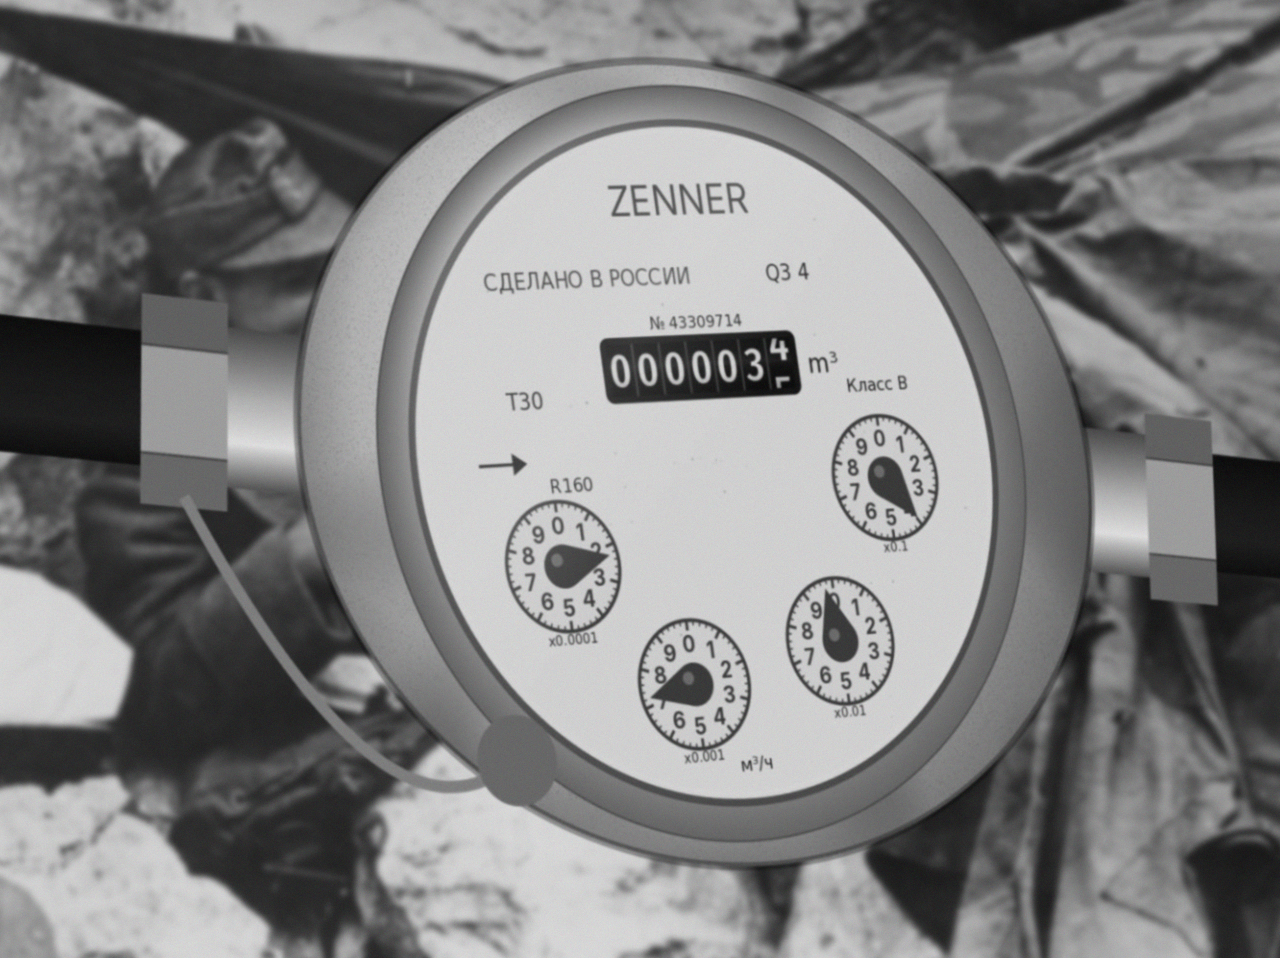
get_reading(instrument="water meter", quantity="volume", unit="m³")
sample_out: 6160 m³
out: 34.3972 m³
